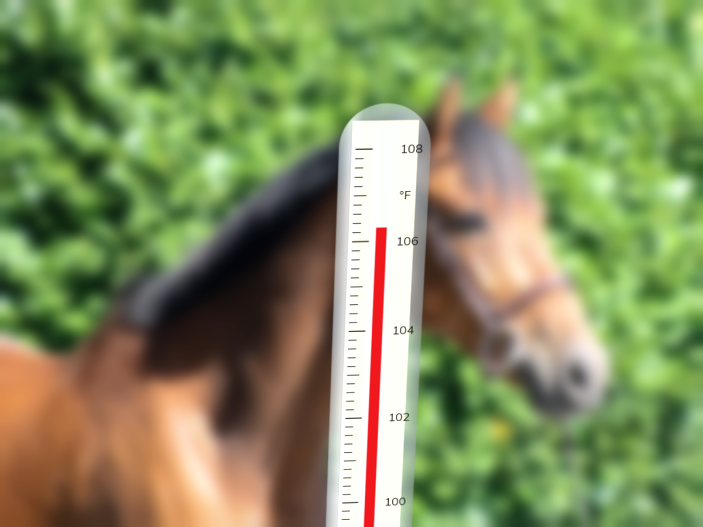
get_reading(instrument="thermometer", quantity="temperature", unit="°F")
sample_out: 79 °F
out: 106.3 °F
